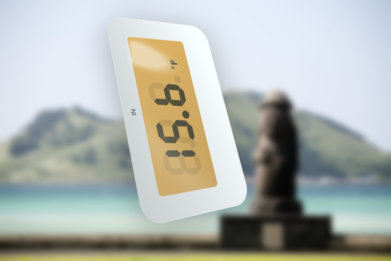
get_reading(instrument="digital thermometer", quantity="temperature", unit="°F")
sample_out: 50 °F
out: 15.6 °F
